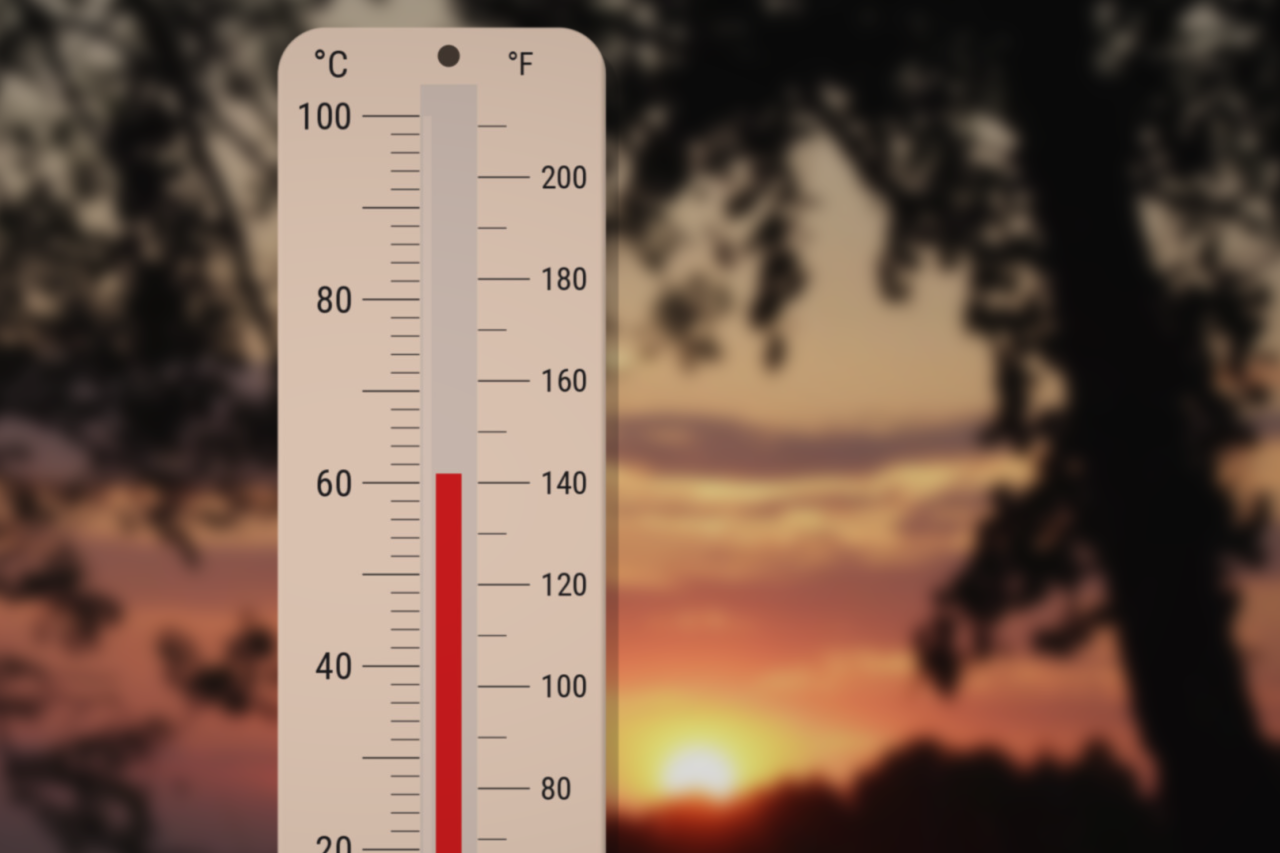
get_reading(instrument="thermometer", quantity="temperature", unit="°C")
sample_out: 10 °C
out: 61 °C
